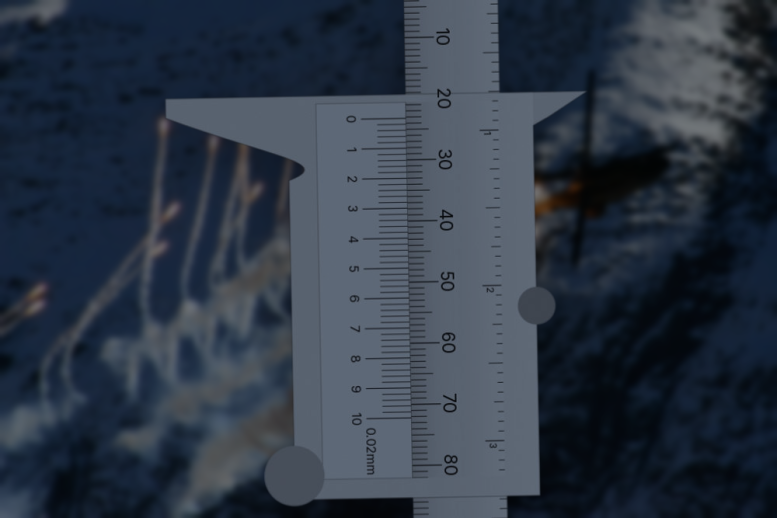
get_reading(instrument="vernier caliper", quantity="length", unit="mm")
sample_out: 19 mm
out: 23.2 mm
